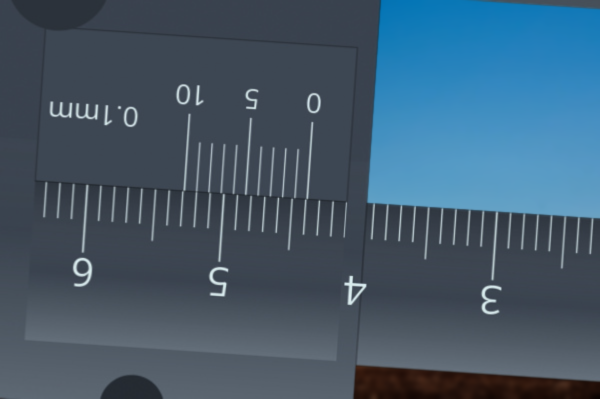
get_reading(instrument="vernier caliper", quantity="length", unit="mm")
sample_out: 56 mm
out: 43.9 mm
